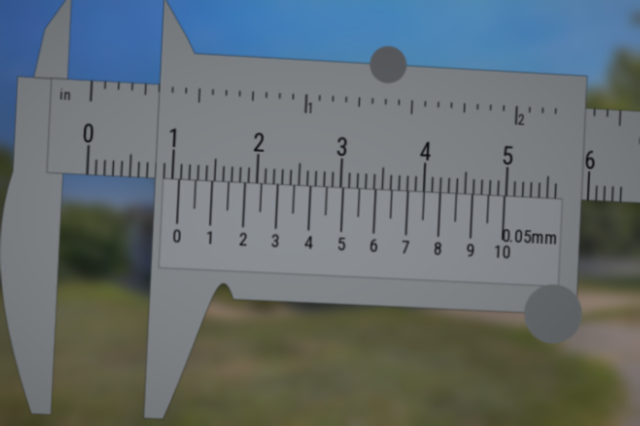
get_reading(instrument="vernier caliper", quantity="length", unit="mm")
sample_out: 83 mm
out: 10.8 mm
